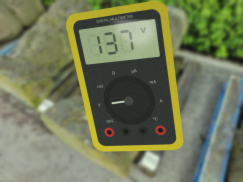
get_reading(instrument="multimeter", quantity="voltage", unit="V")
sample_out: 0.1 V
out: 137 V
